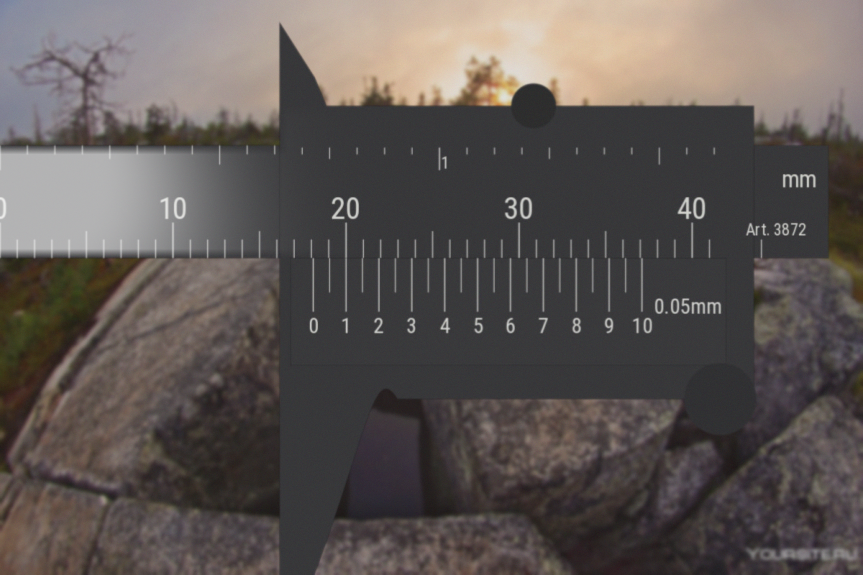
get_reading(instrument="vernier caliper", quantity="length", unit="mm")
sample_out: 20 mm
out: 18.1 mm
